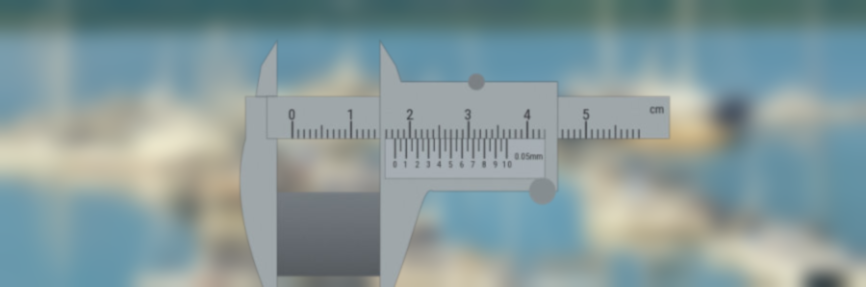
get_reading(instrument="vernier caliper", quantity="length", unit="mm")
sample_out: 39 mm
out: 17.5 mm
